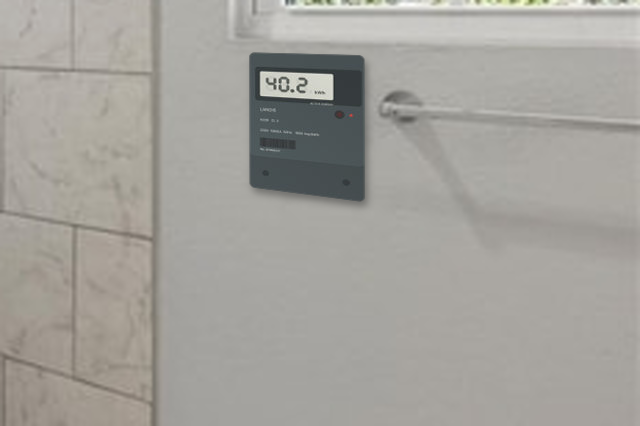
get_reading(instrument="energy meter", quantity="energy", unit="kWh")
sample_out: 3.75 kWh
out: 40.2 kWh
